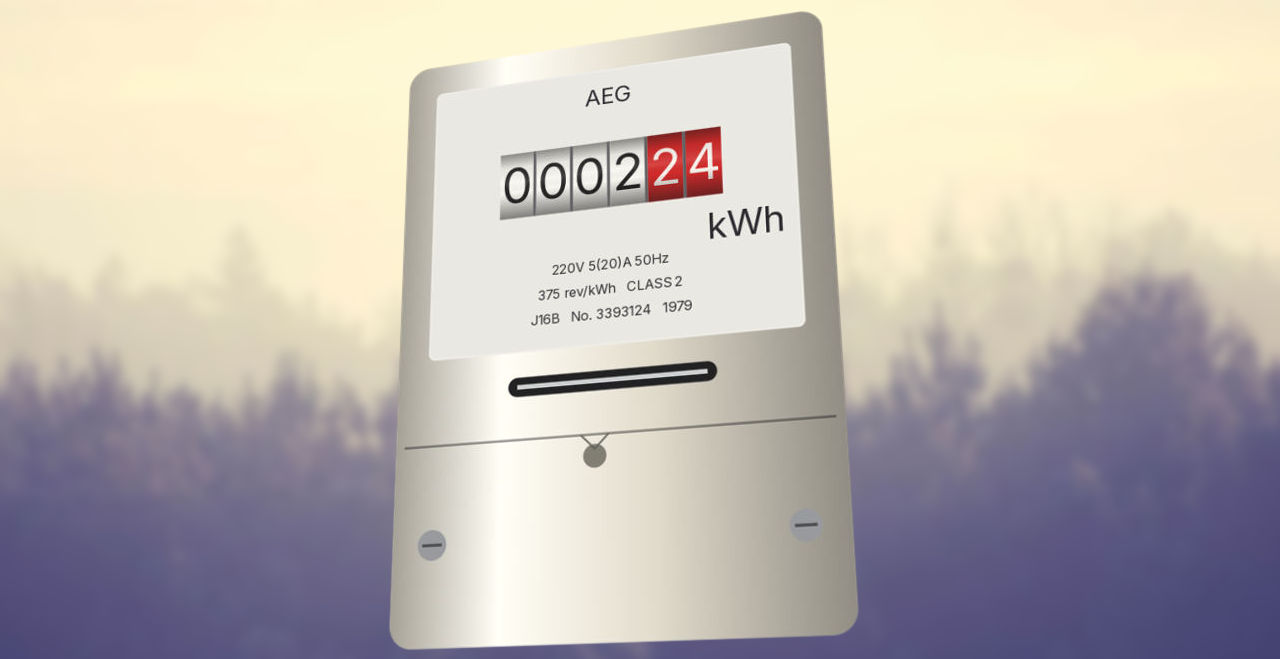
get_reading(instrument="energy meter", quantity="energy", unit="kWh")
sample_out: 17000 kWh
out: 2.24 kWh
